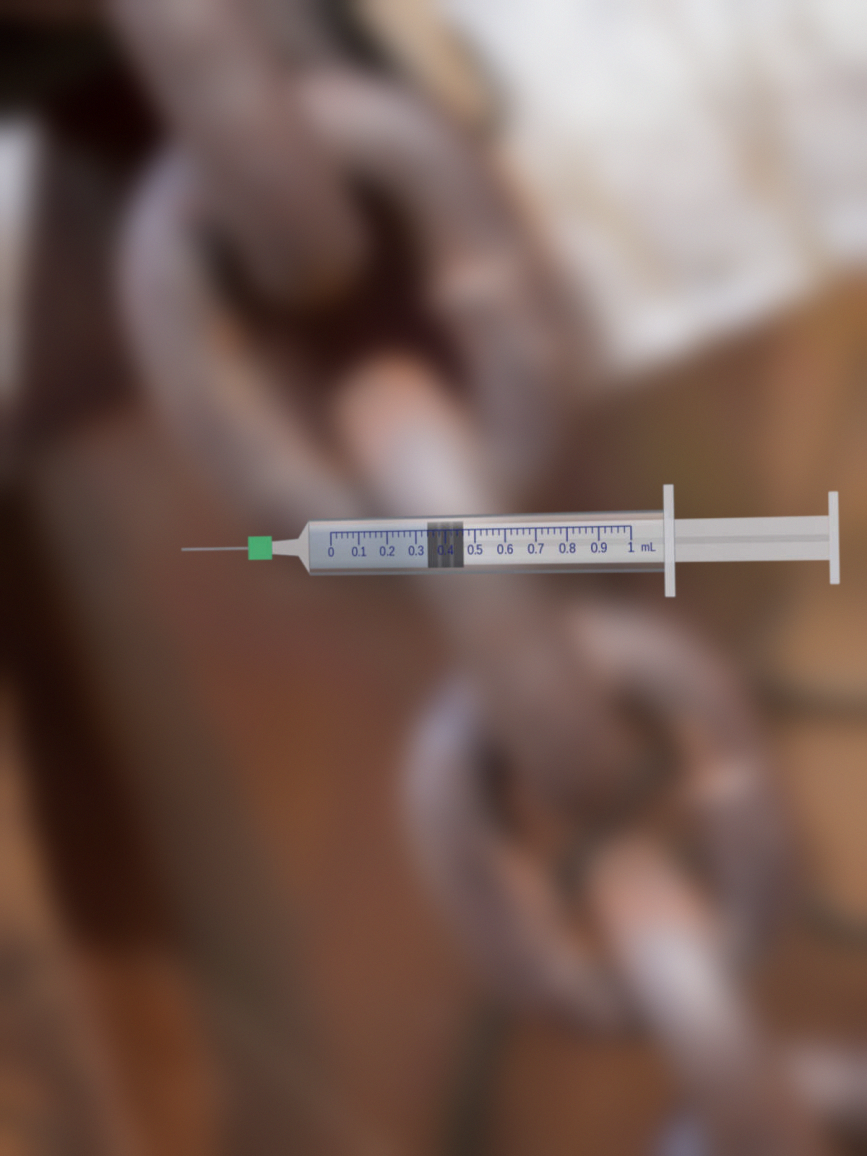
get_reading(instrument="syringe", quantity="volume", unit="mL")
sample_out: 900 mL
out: 0.34 mL
